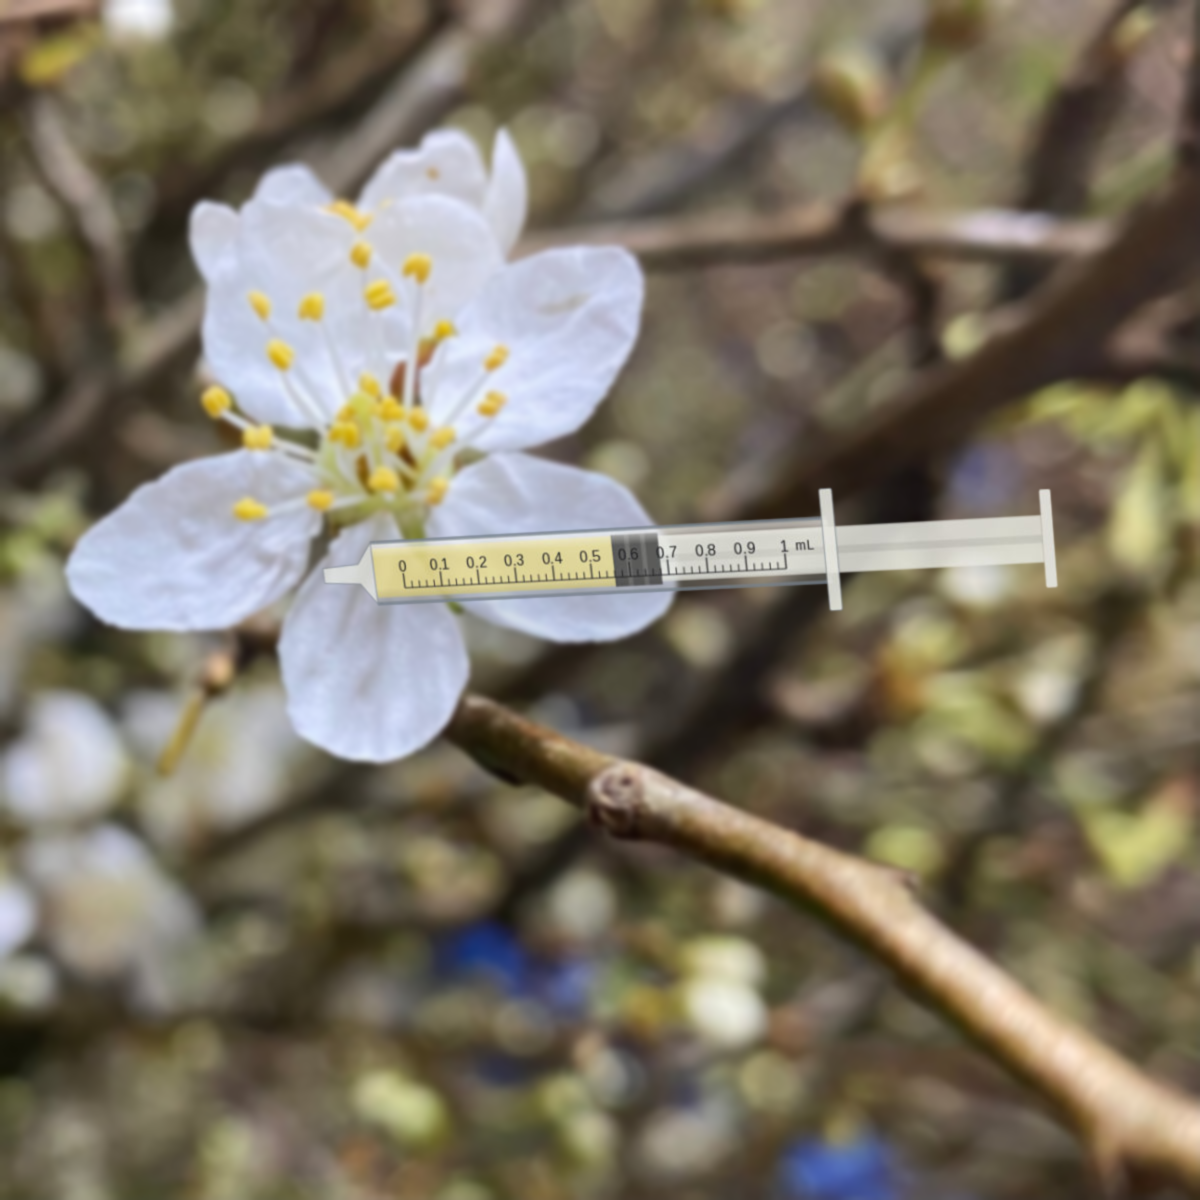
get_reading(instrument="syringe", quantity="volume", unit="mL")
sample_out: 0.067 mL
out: 0.56 mL
